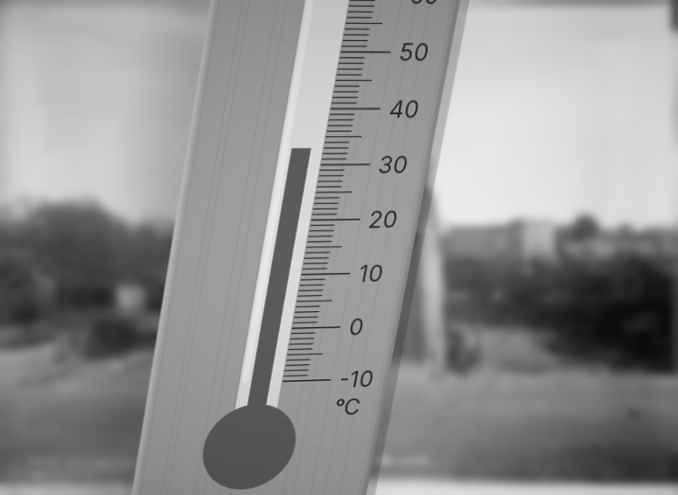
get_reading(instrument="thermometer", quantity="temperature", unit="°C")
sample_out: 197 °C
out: 33 °C
